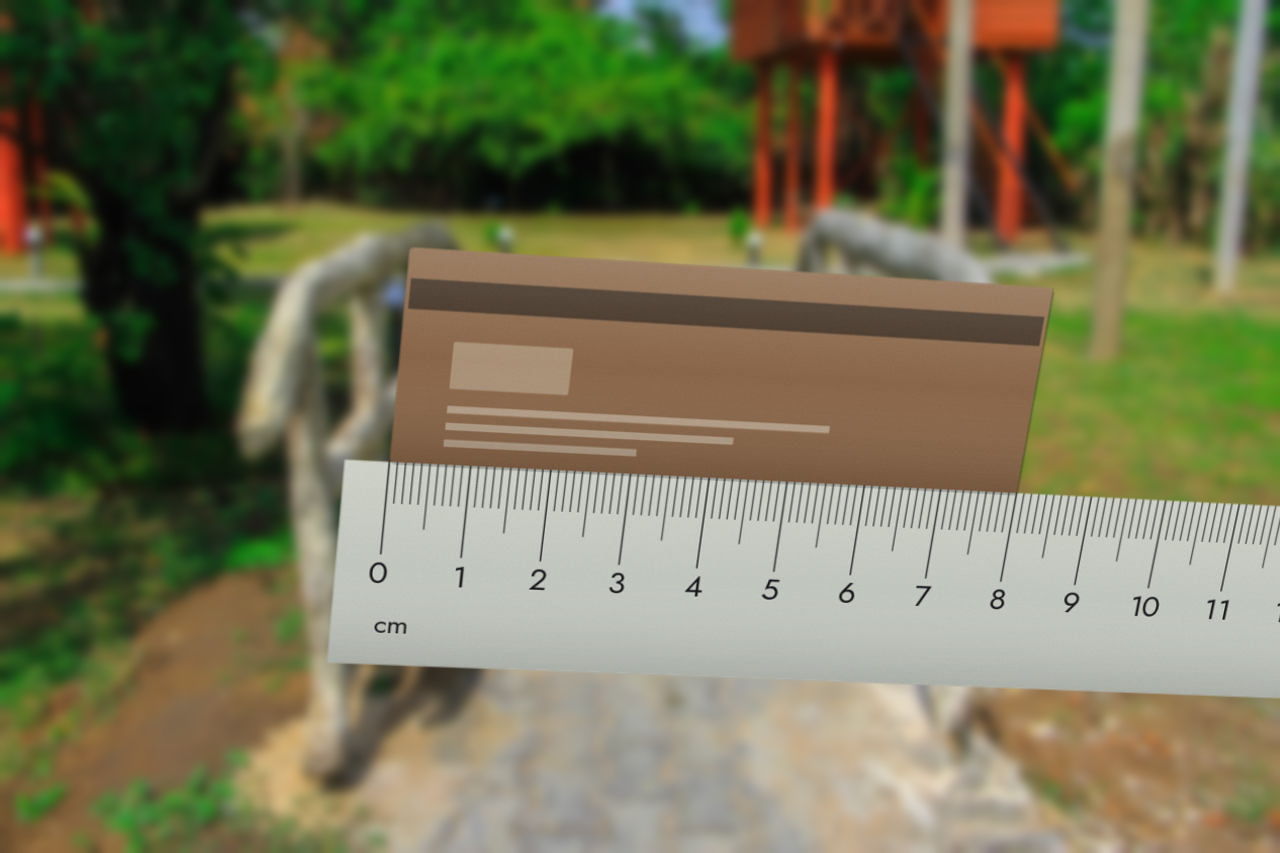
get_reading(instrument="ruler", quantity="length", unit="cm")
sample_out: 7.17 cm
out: 8 cm
